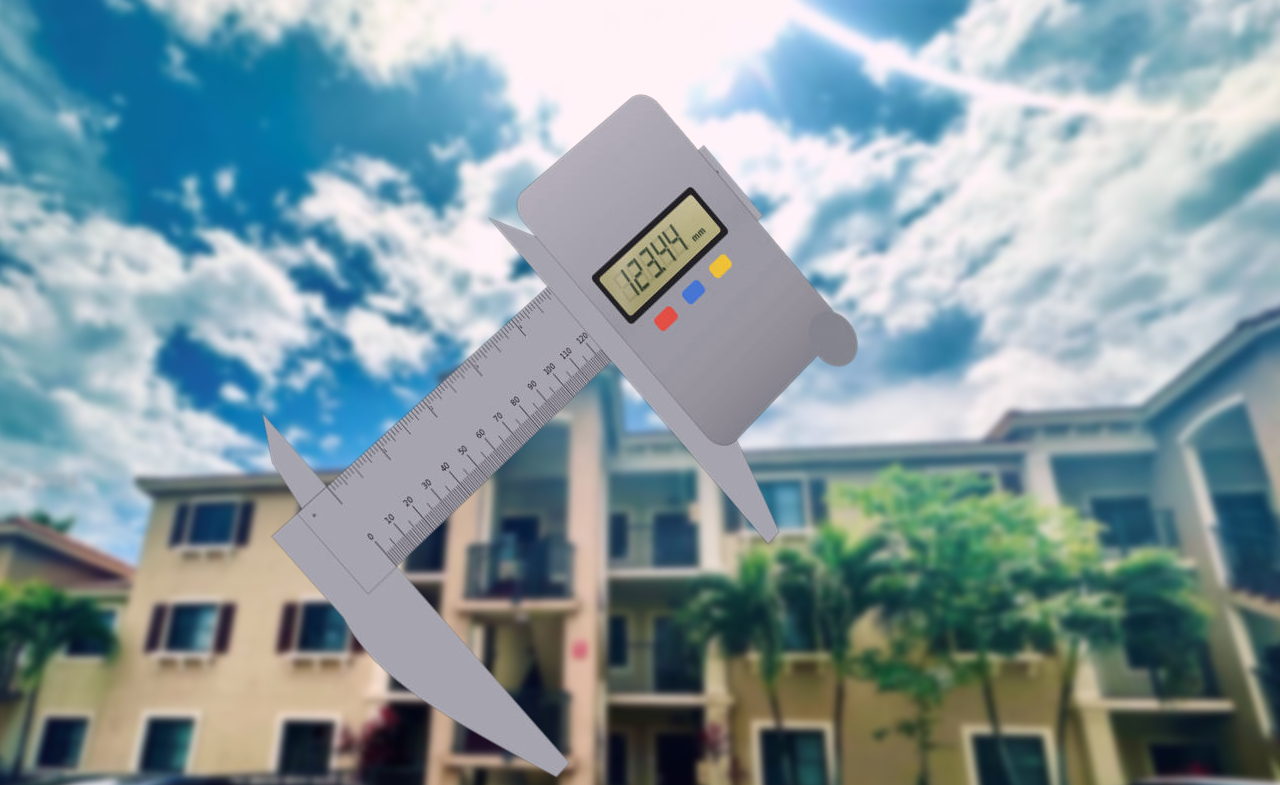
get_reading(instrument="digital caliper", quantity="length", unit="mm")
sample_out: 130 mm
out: 123.44 mm
